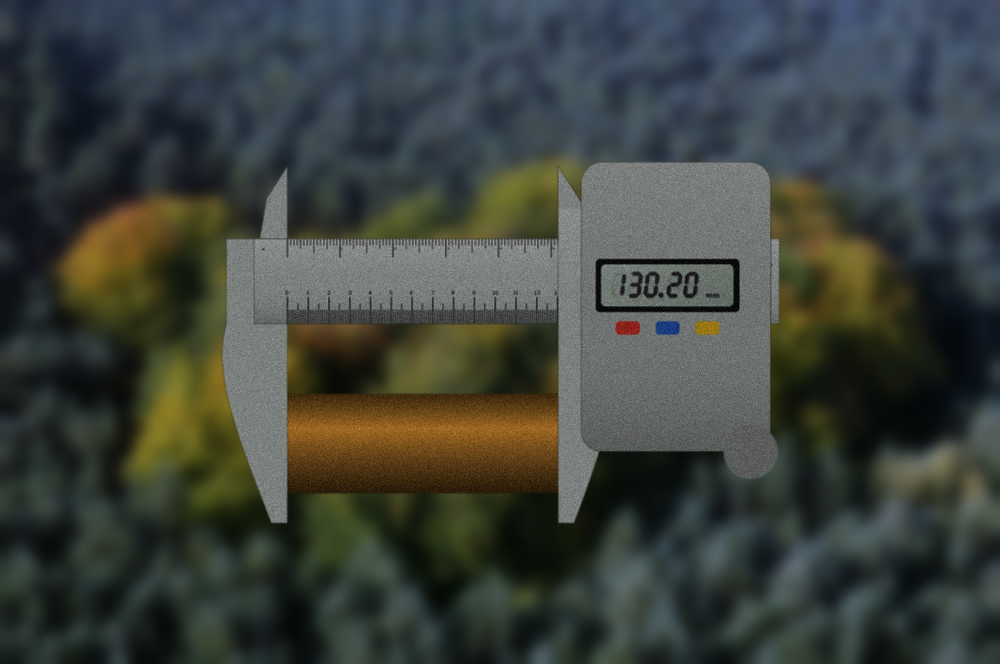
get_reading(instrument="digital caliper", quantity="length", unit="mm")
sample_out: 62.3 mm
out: 130.20 mm
